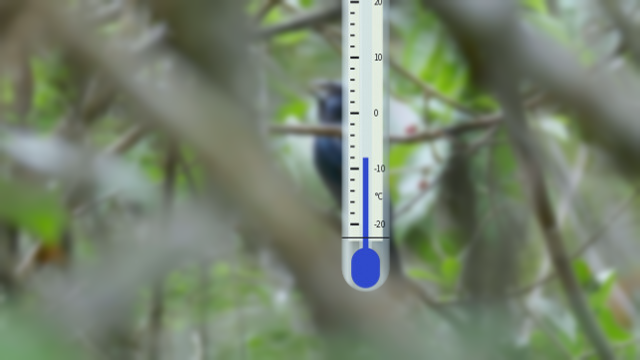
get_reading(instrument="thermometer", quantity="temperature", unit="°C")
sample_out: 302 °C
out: -8 °C
